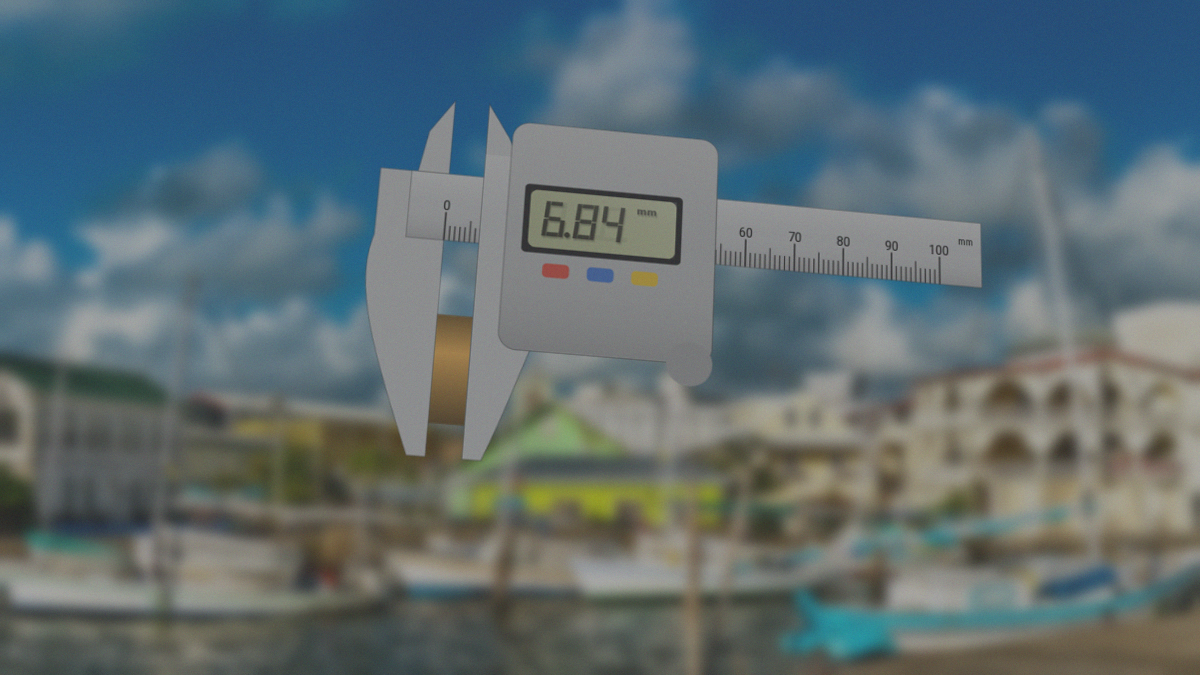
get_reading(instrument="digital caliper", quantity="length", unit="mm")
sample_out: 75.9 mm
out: 6.84 mm
